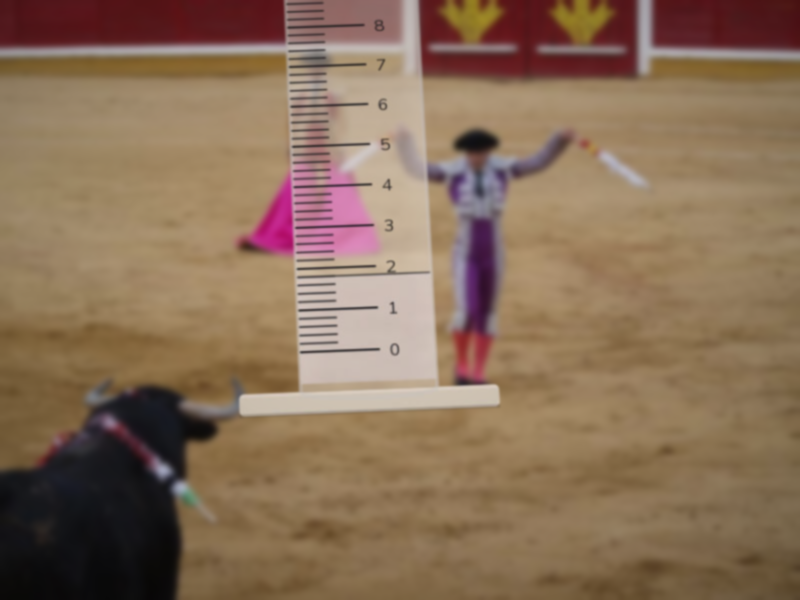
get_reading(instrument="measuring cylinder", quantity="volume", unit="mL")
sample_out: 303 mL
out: 1.8 mL
